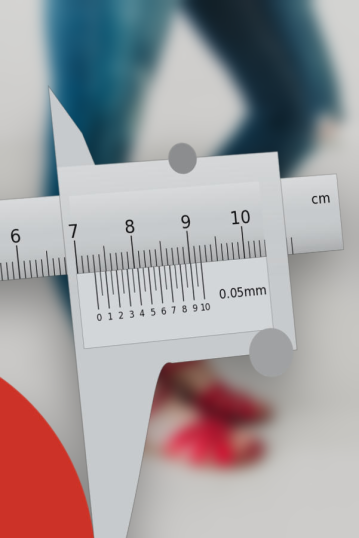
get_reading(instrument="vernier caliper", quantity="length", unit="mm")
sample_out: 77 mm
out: 73.0 mm
